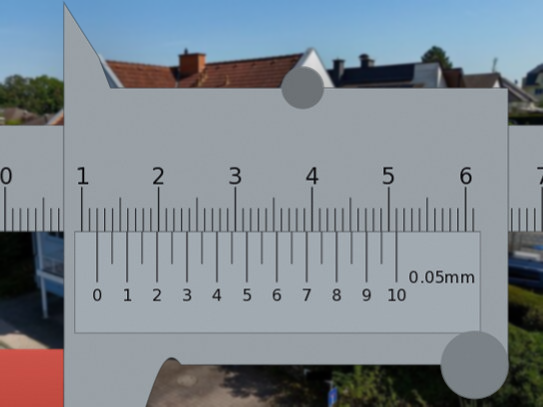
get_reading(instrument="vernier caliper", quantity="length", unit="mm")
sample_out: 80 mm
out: 12.0 mm
